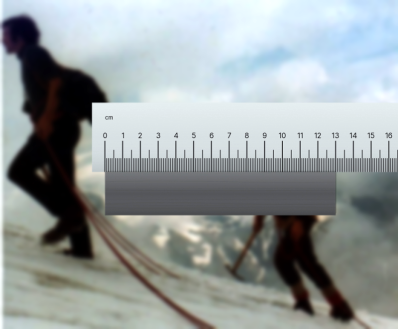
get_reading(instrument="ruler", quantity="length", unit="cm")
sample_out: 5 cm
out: 13 cm
